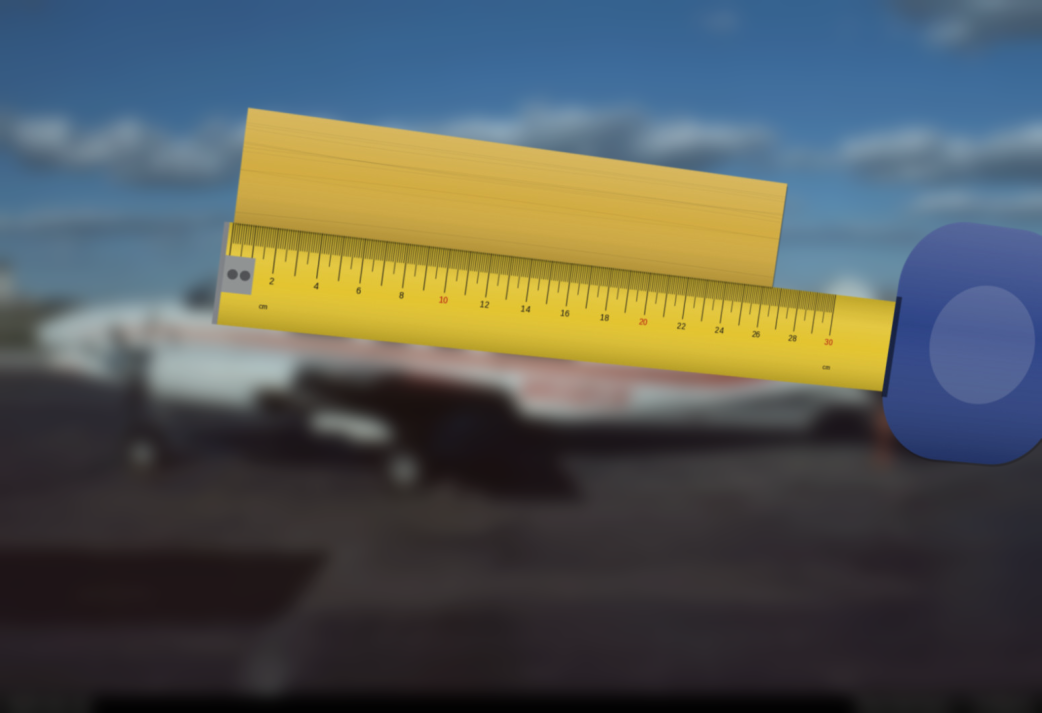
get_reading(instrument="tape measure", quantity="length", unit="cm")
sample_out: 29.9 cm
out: 26.5 cm
